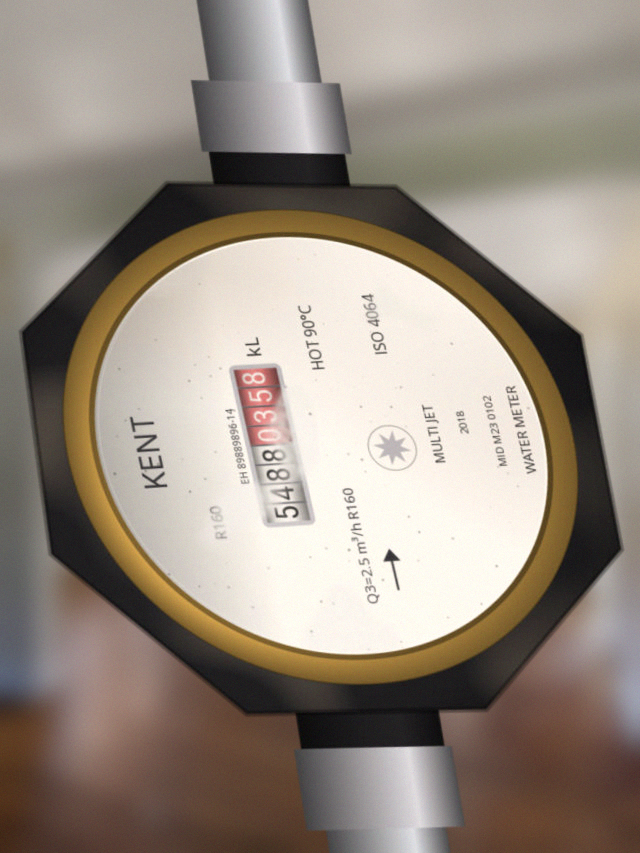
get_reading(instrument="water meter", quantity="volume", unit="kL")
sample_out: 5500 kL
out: 5488.0358 kL
